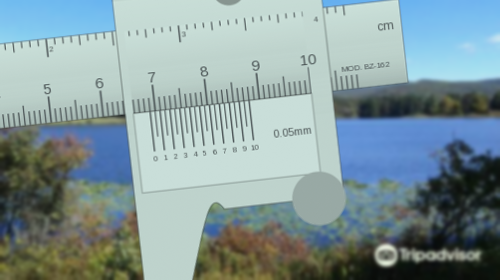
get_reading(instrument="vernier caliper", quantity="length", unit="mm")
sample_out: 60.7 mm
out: 69.0 mm
